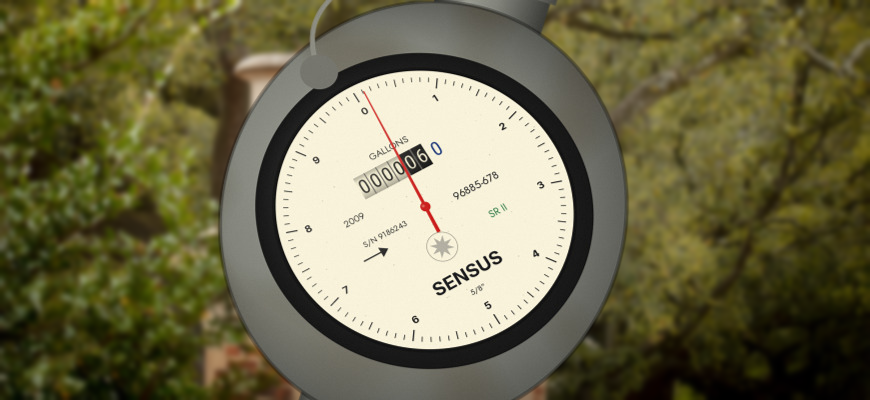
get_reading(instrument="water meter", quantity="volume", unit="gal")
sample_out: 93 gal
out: 60.1 gal
